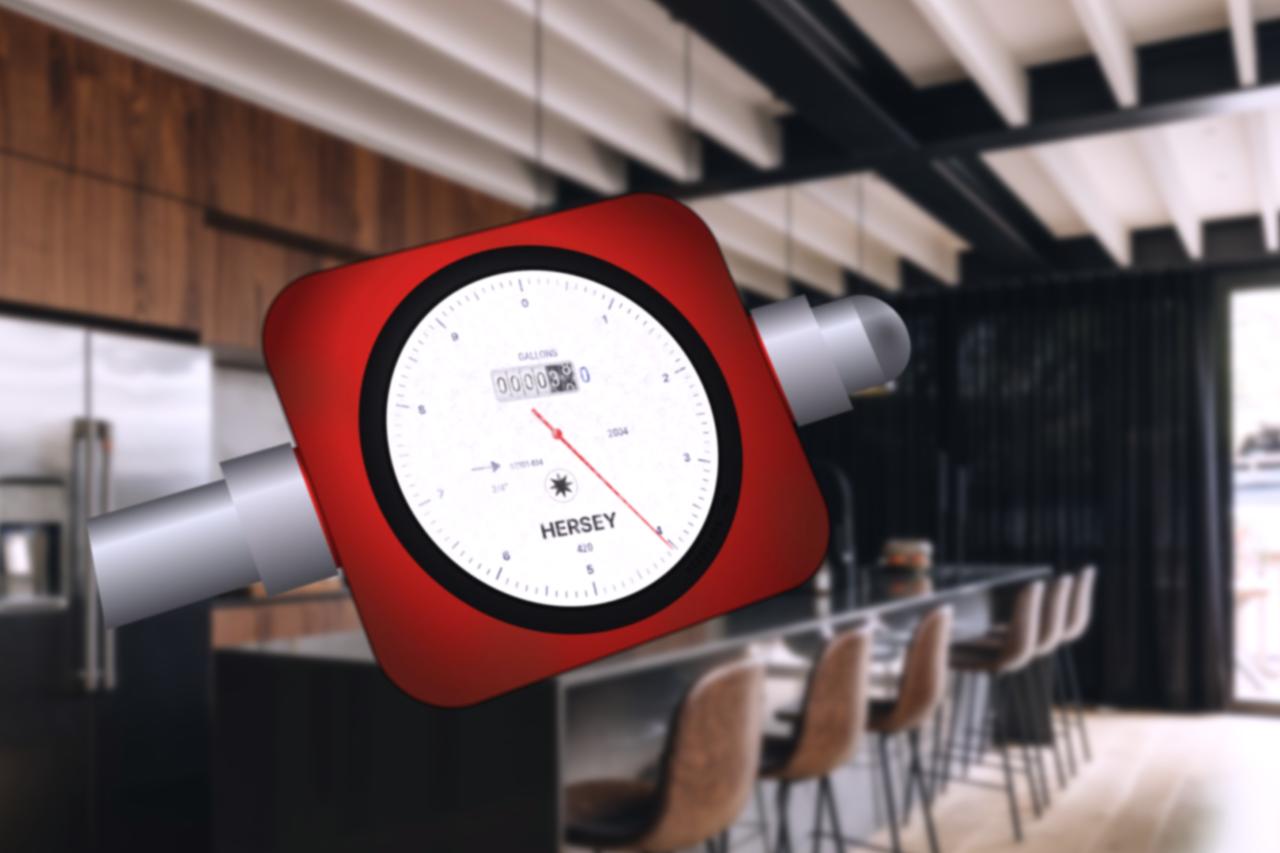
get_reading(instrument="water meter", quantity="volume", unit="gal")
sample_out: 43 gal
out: 384.0 gal
